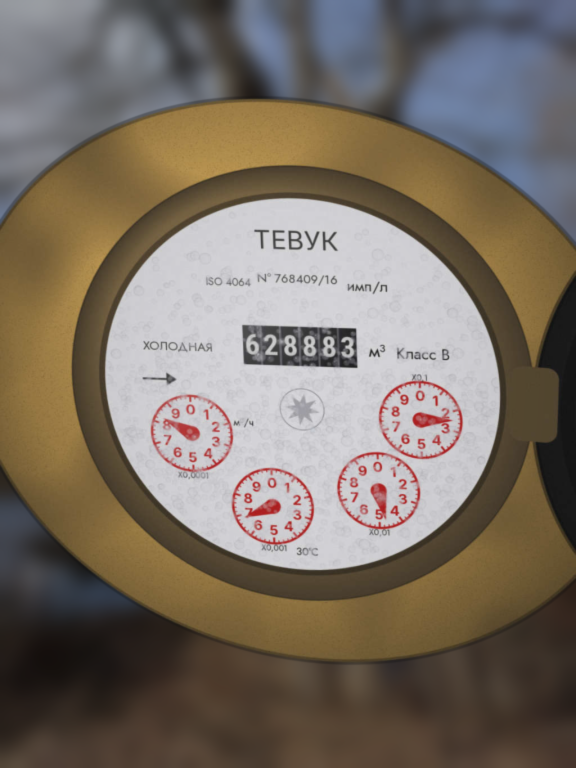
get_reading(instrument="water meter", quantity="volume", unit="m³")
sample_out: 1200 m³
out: 628883.2468 m³
